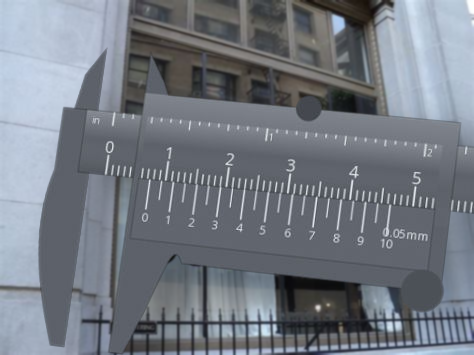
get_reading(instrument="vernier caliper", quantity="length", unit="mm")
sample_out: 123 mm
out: 7.4 mm
